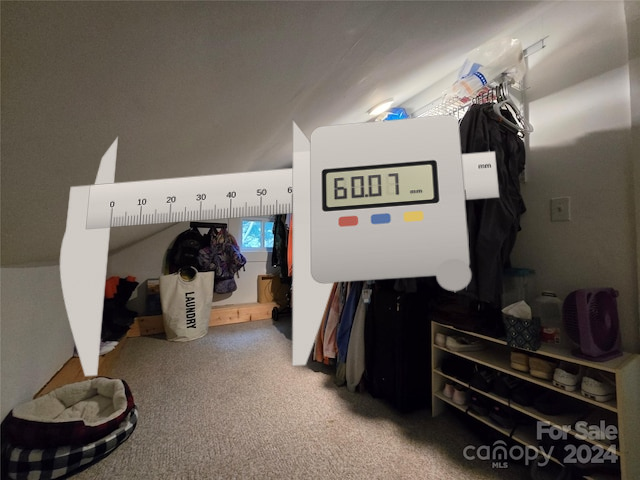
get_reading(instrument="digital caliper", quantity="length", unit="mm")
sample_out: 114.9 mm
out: 60.07 mm
